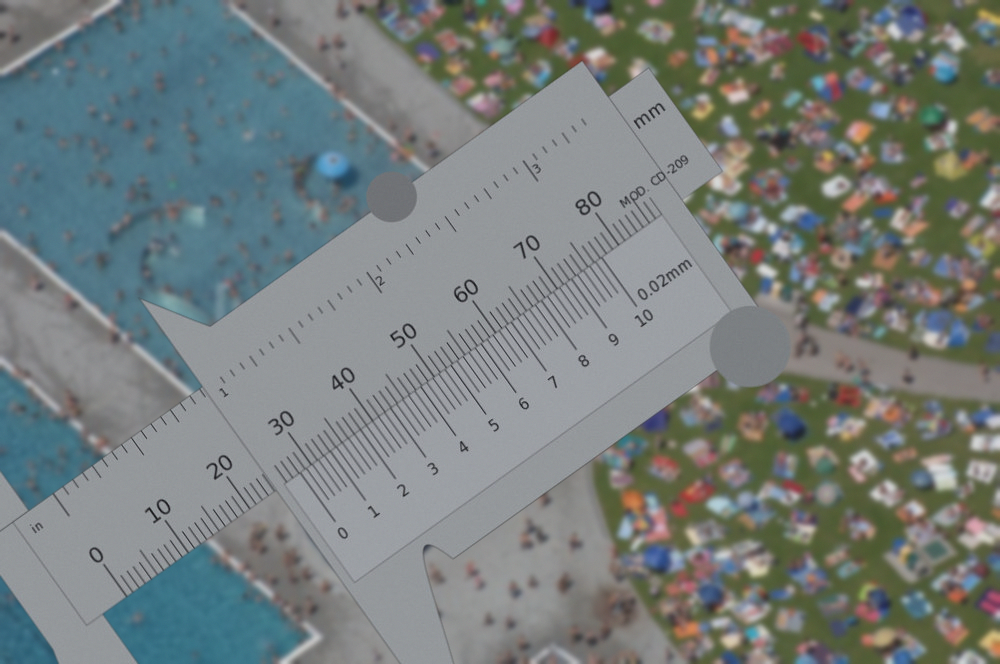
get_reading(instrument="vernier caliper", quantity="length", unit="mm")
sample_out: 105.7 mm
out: 28.2 mm
